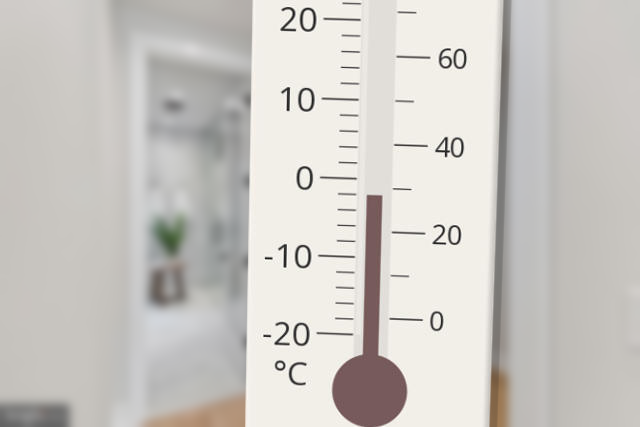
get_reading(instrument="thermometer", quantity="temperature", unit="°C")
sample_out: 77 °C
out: -2 °C
